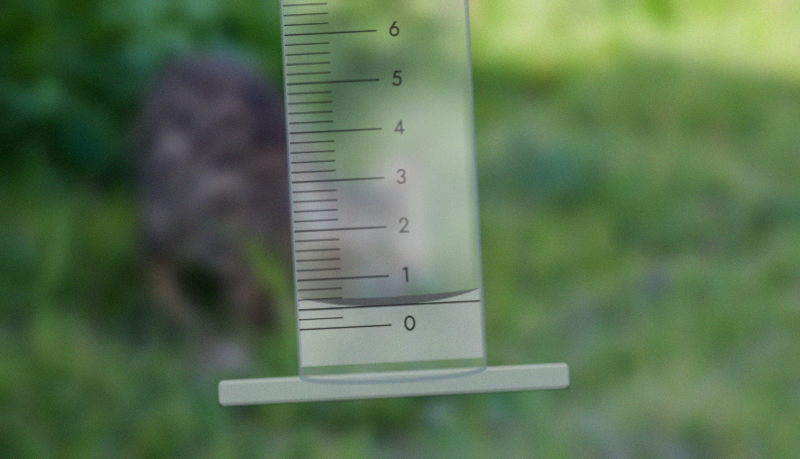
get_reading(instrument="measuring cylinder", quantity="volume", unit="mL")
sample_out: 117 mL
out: 0.4 mL
